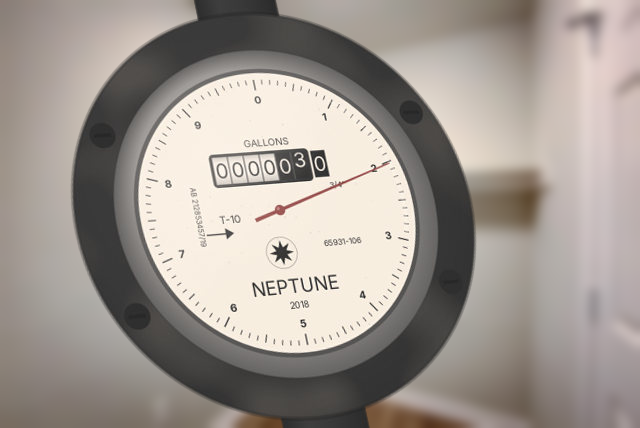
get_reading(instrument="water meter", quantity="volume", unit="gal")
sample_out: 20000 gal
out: 32.0 gal
